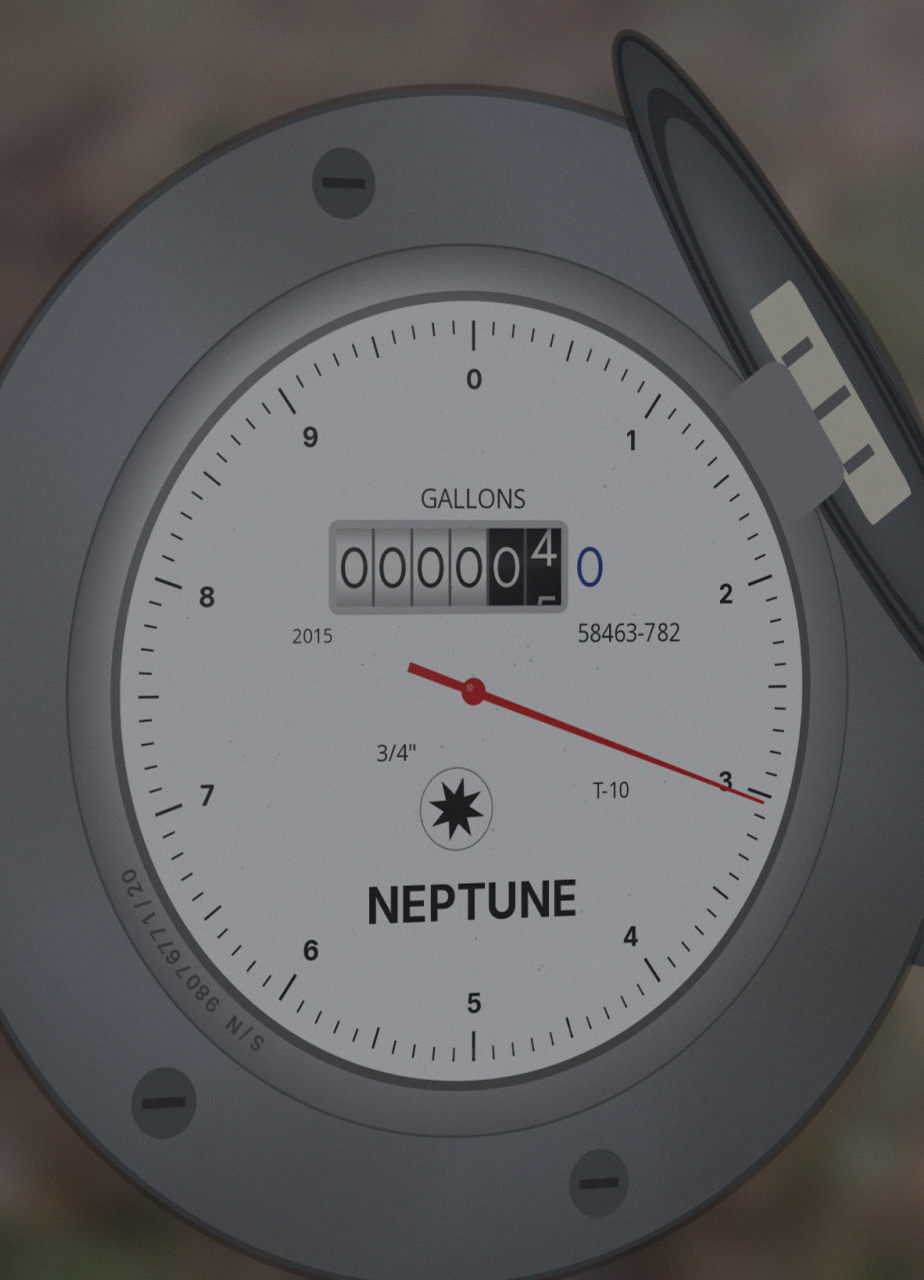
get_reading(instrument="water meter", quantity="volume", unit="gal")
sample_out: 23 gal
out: 43.0 gal
